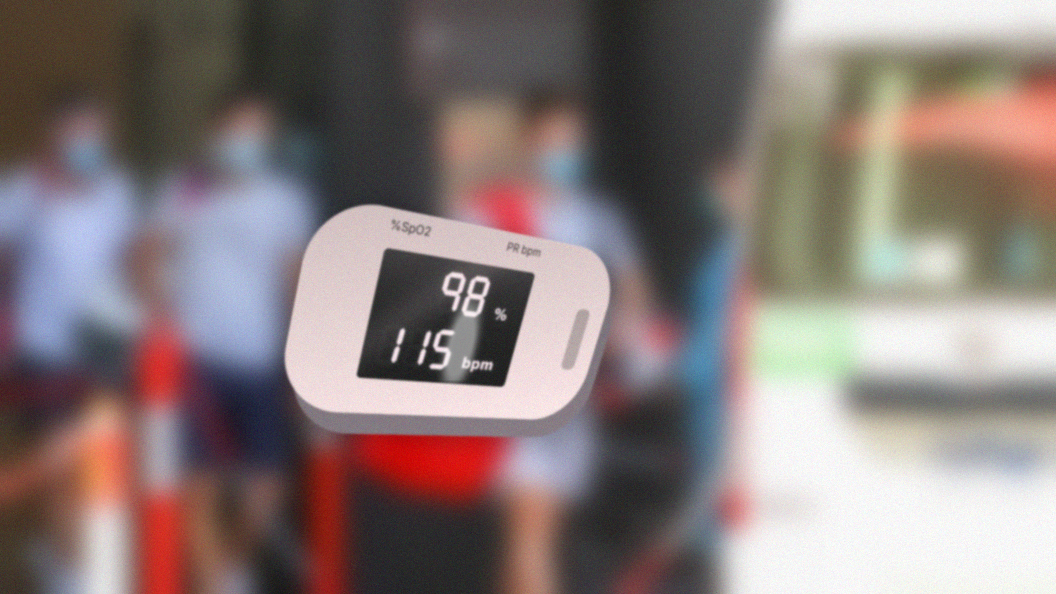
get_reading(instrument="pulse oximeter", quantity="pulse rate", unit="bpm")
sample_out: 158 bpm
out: 115 bpm
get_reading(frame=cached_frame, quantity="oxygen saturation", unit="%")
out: 98 %
